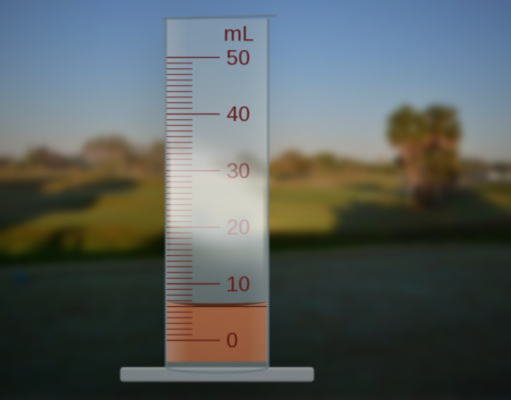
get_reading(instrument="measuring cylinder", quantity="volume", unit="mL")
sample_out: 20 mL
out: 6 mL
